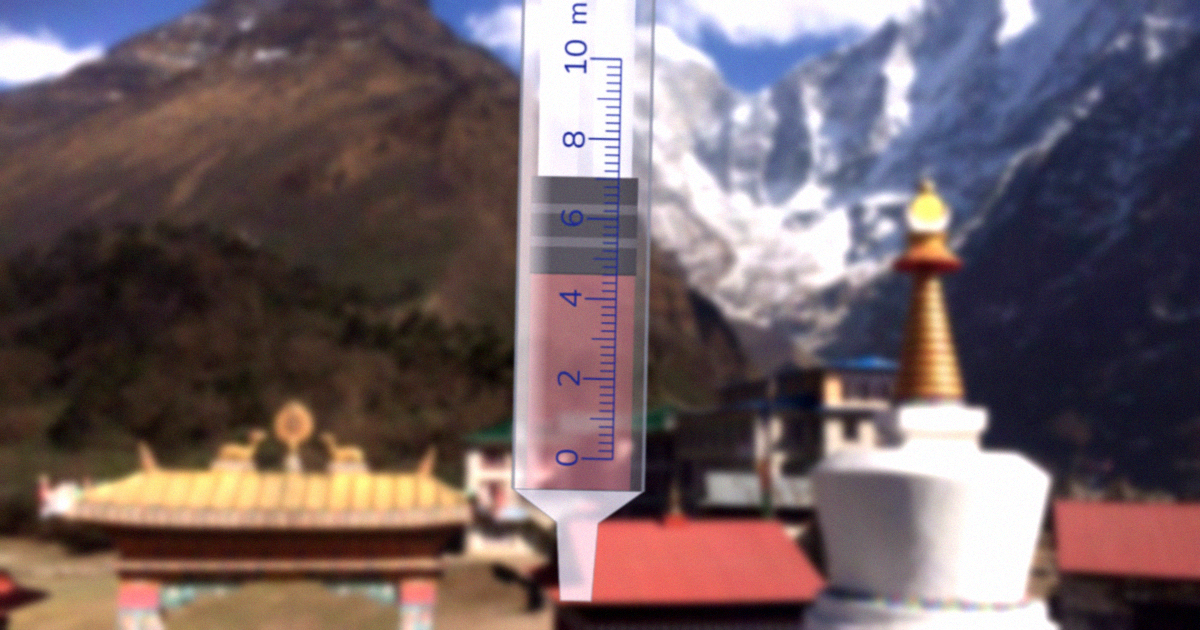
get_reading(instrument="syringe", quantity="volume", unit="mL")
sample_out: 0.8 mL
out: 4.6 mL
